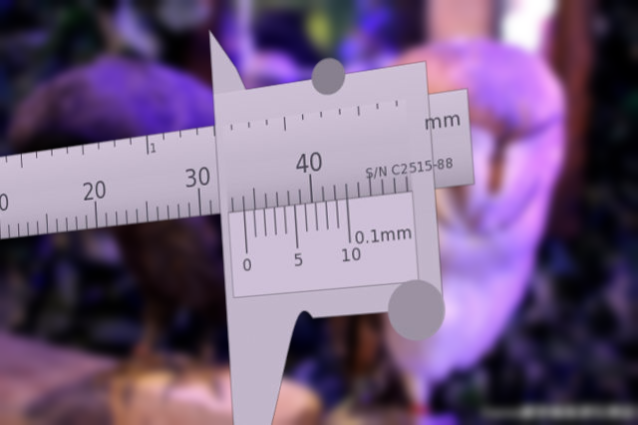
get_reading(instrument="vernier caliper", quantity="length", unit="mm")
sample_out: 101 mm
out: 34.0 mm
